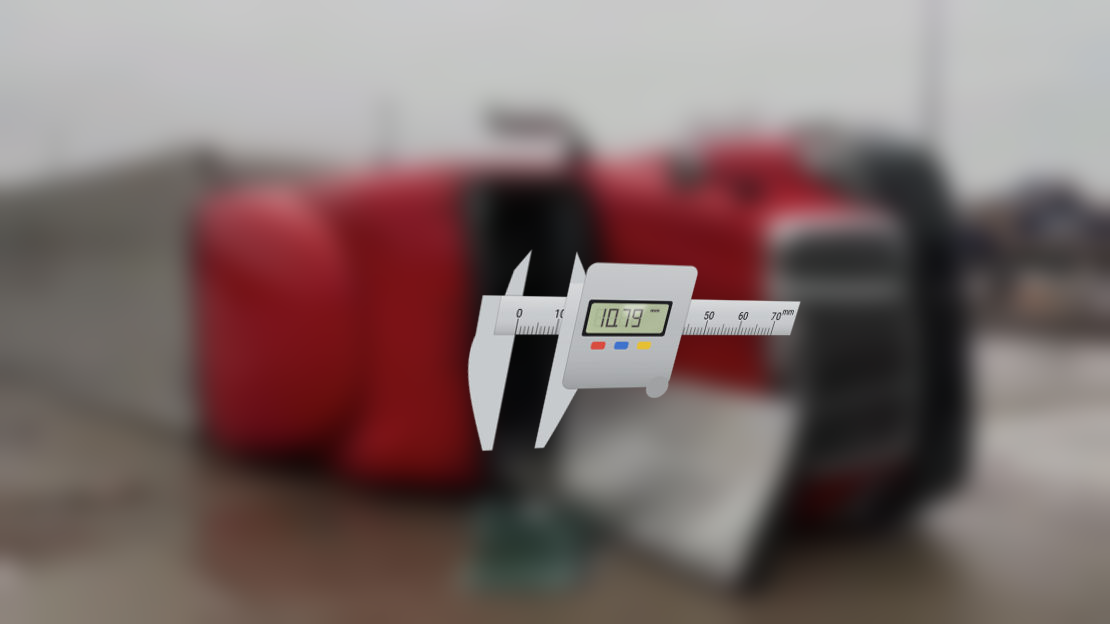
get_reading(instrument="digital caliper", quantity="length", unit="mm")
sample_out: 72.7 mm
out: 10.79 mm
